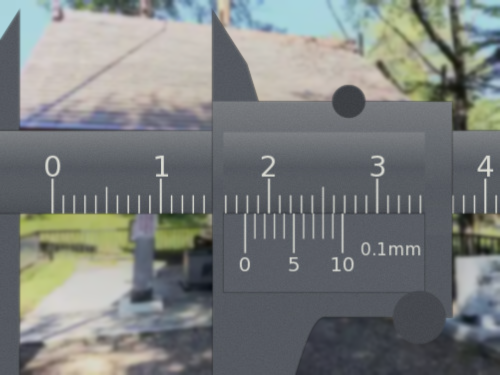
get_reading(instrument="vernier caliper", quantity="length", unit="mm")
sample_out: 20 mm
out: 17.8 mm
